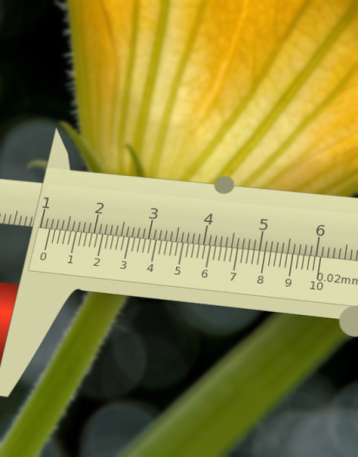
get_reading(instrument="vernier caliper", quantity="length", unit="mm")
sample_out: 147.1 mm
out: 11.8 mm
